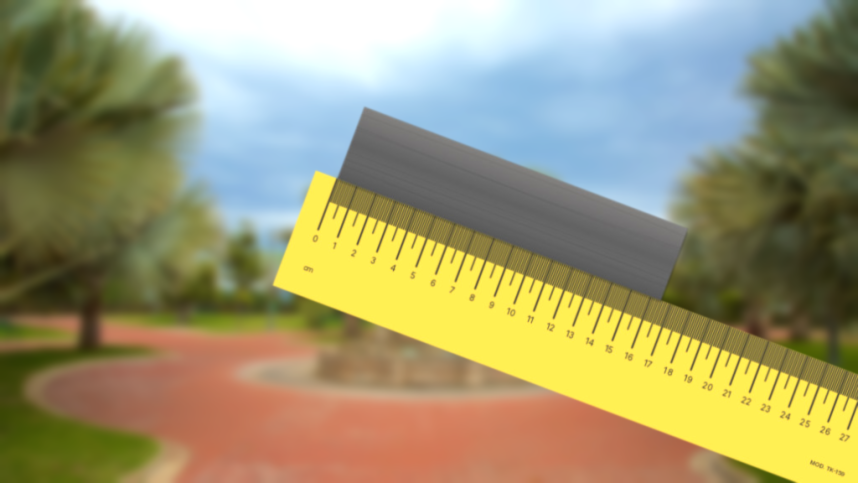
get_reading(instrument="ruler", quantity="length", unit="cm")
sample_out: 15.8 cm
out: 16.5 cm
